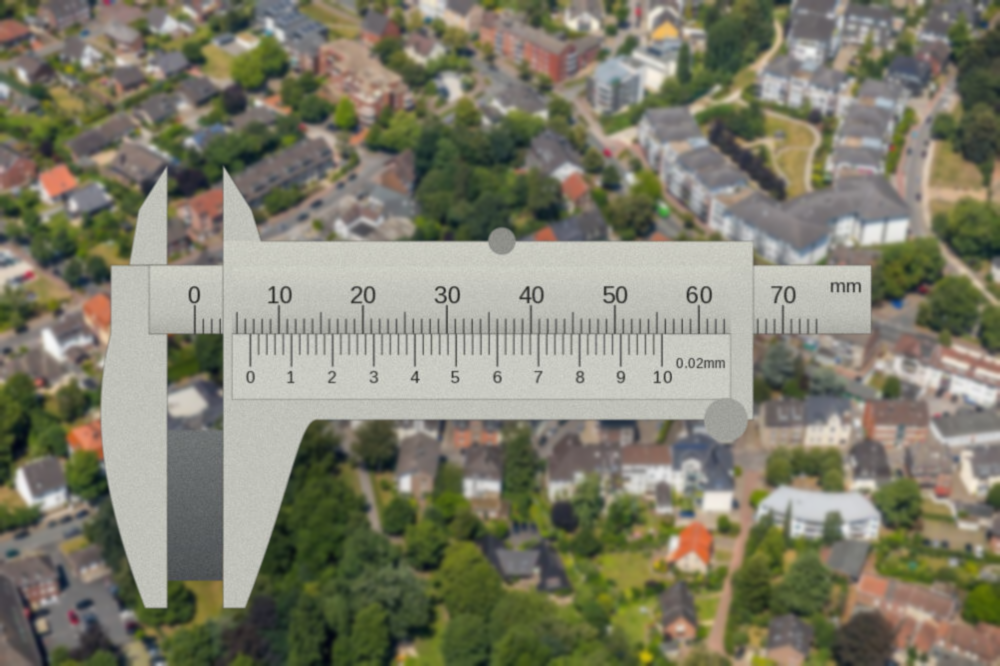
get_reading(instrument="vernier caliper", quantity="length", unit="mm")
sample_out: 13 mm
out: 6.6 mm
